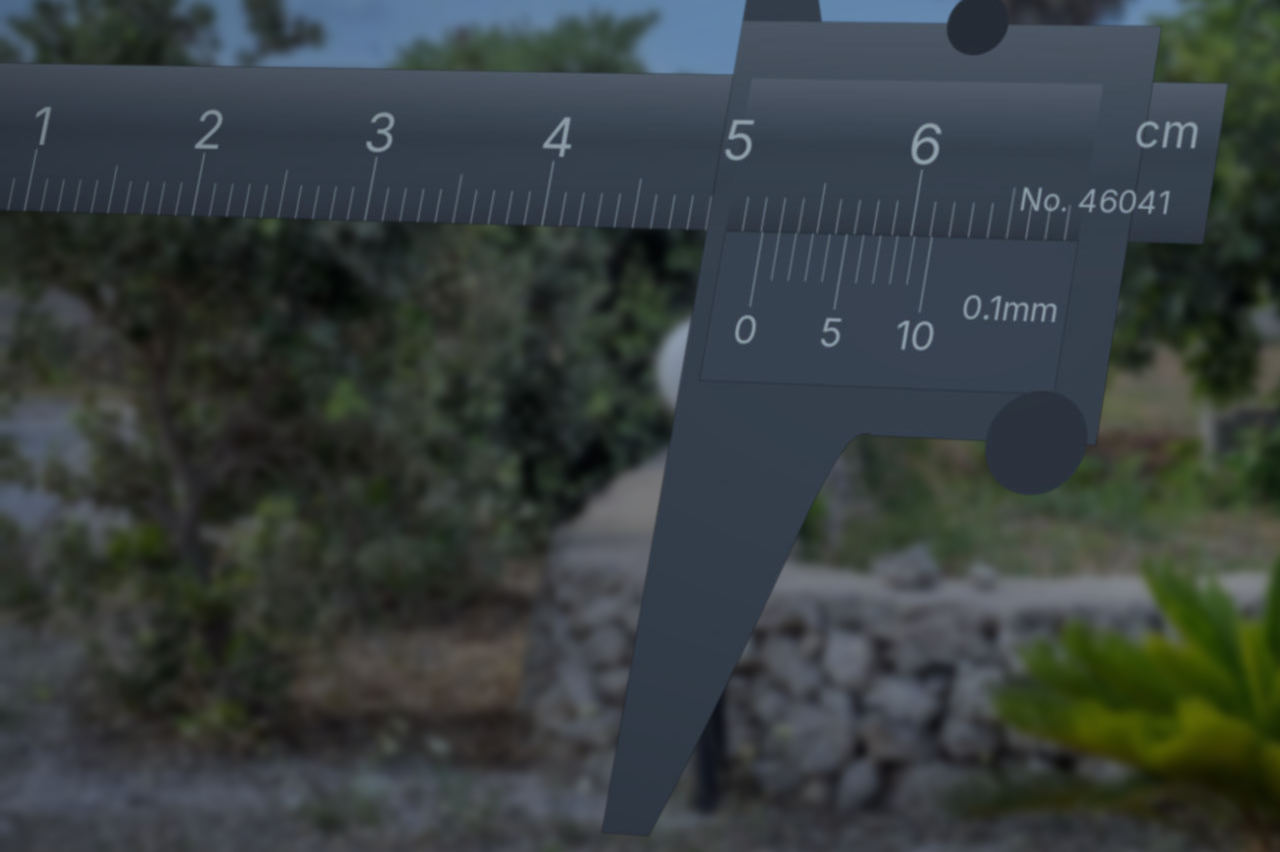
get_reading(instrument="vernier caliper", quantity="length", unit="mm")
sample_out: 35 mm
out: 52.1 mm
